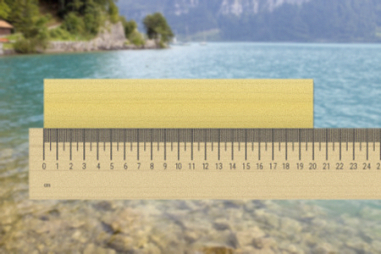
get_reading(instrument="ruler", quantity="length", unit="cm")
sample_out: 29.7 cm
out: 20 cm
